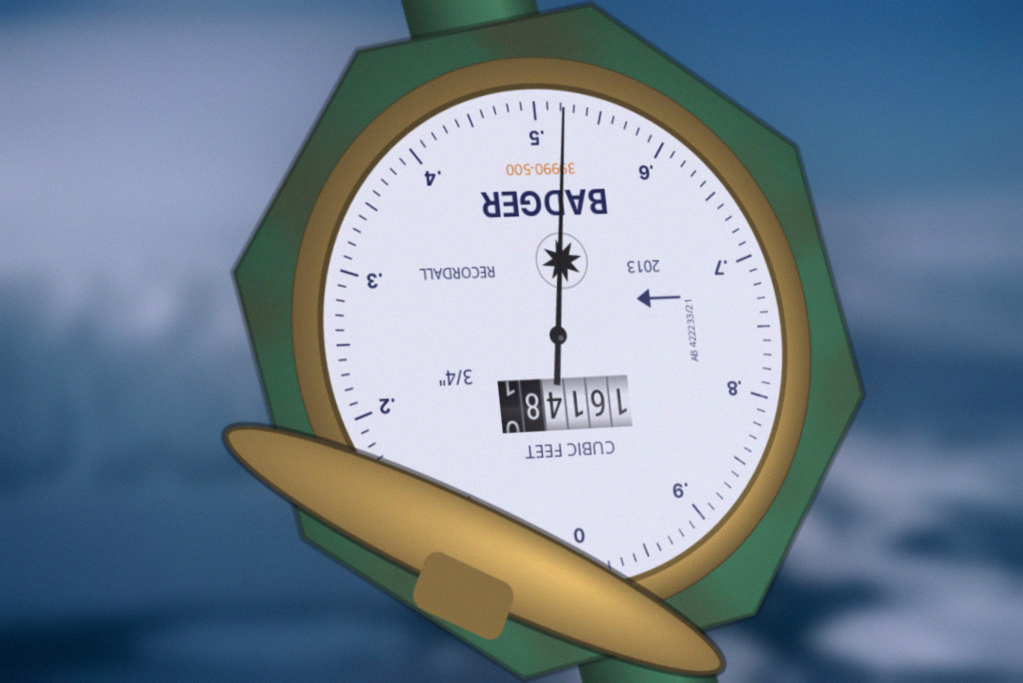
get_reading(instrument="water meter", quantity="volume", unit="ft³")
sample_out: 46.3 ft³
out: 161480.52 ft³
